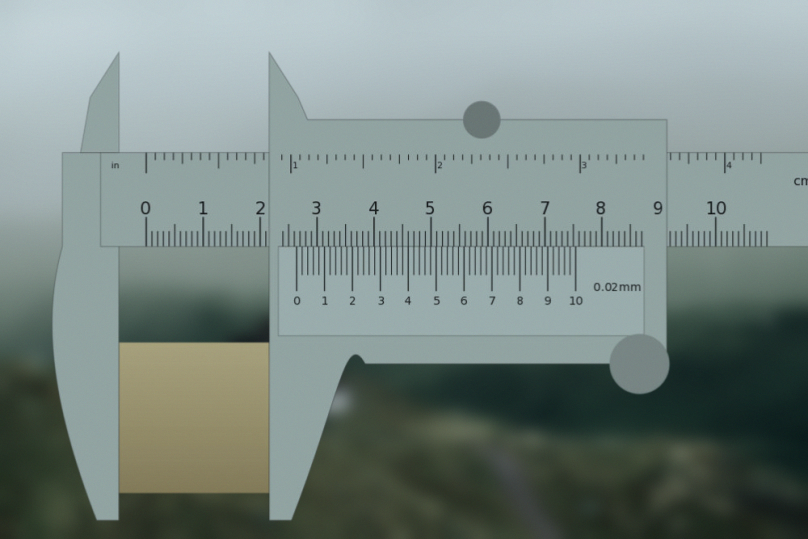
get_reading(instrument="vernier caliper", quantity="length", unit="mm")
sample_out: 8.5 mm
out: 26.4 mm
